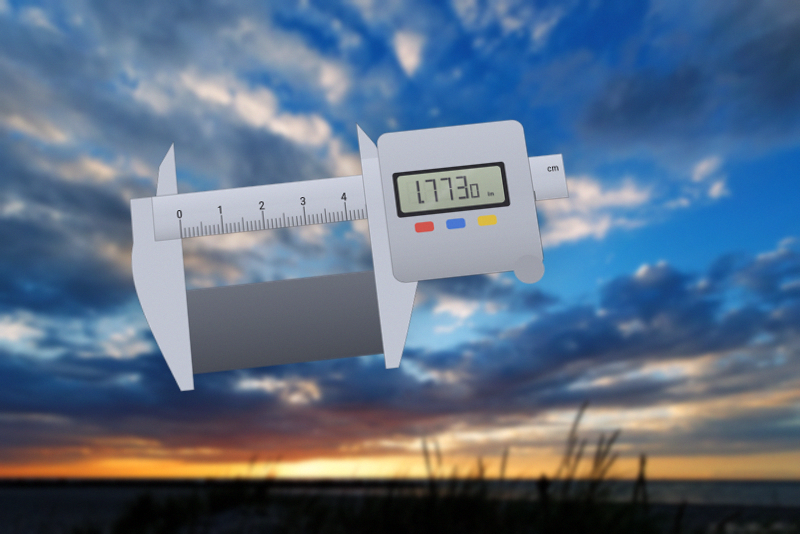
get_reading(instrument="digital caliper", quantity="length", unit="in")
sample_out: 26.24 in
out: 1.7730 in
